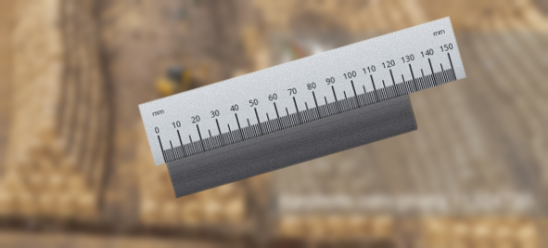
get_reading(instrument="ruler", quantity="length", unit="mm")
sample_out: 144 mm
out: 125 mm
